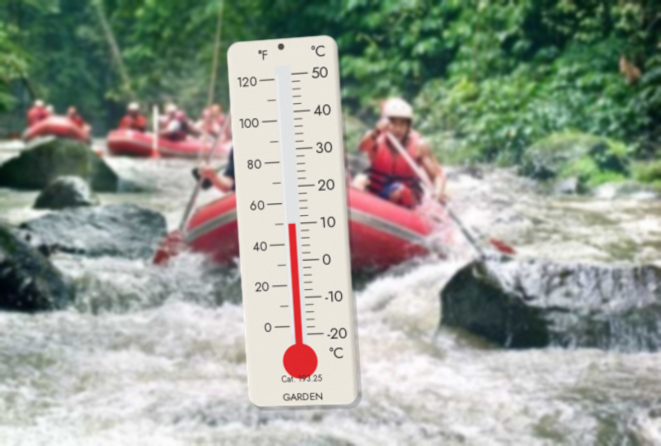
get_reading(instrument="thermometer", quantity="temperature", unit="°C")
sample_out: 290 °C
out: 10 °C
